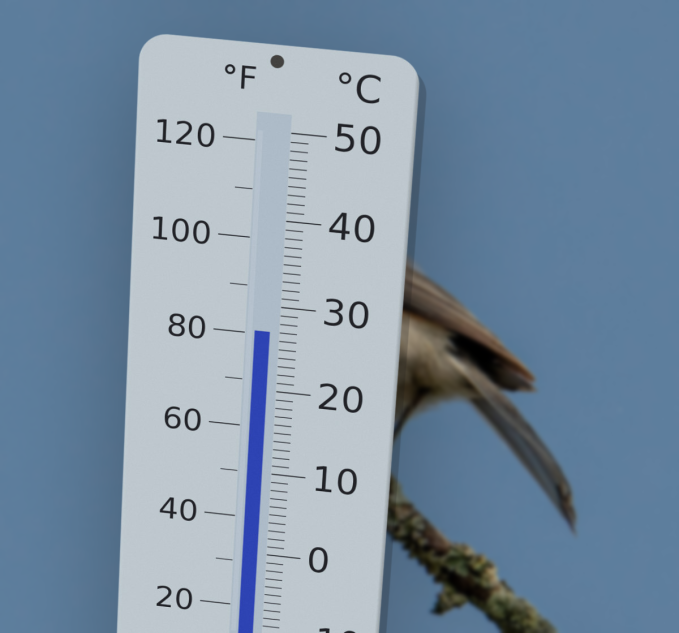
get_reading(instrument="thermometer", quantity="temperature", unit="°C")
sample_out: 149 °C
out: 27 °C
